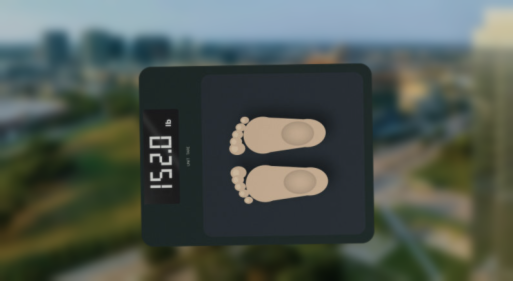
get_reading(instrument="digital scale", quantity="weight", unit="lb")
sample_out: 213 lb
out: 152.0 lb
